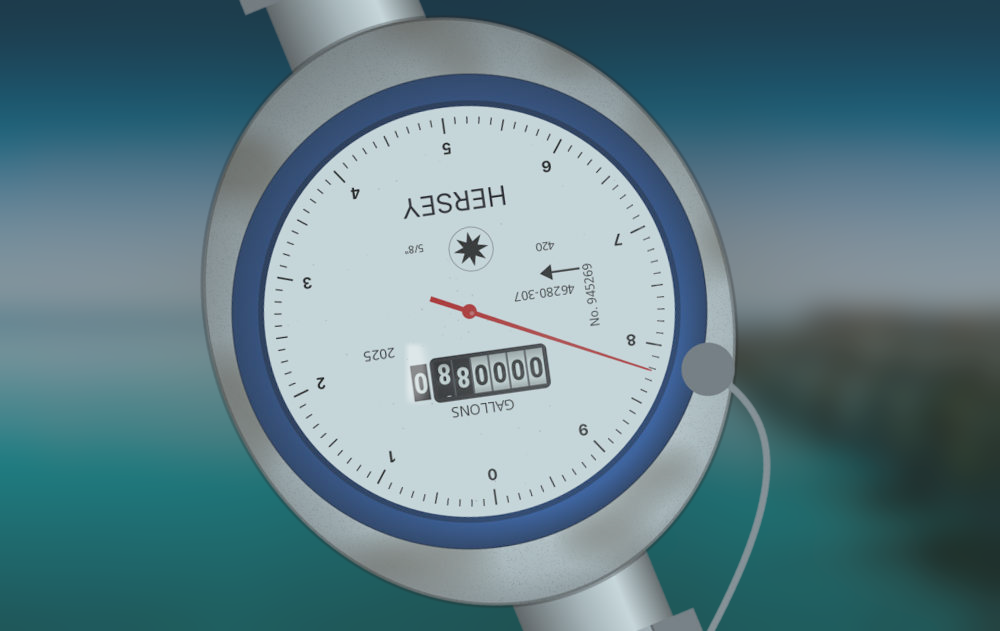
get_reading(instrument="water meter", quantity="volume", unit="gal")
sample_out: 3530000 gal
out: 878.2 gal
